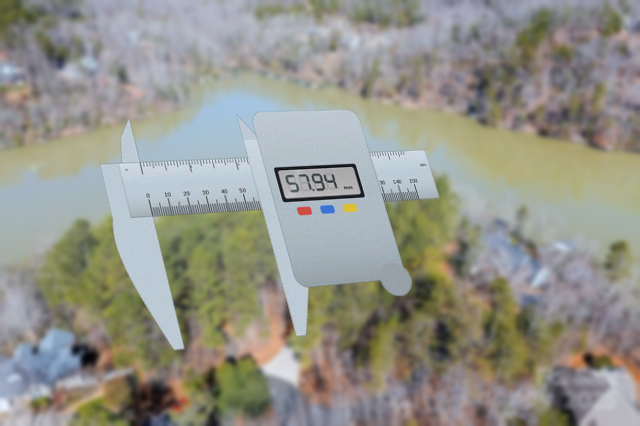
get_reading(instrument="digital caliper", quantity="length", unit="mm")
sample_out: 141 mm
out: 57.94 mm
